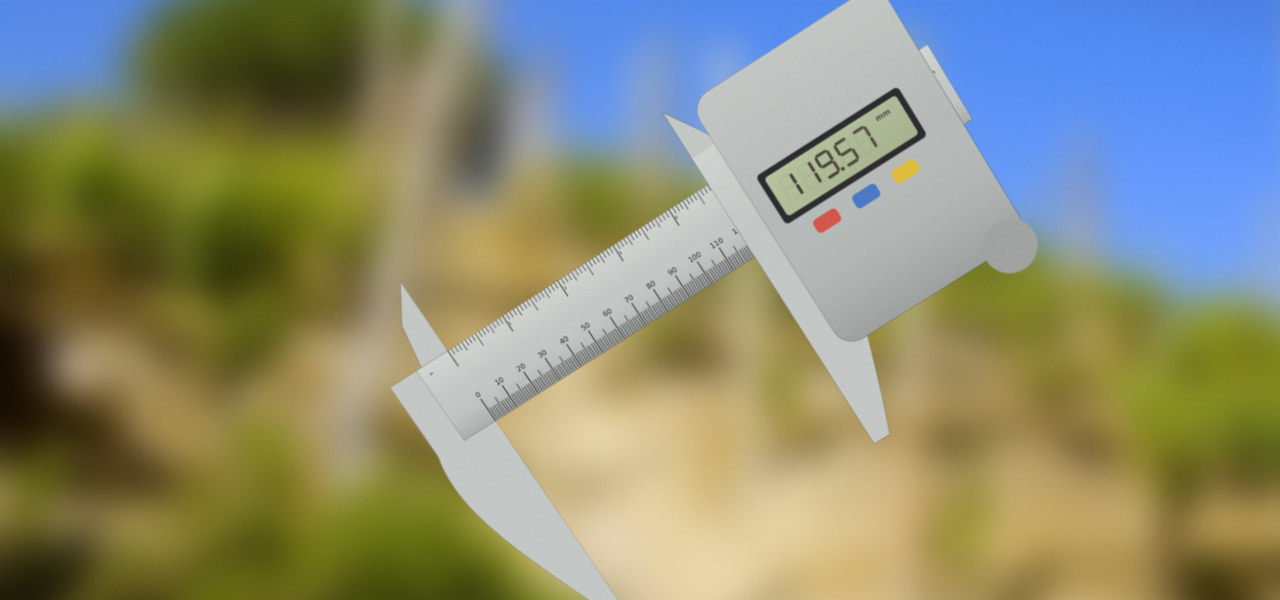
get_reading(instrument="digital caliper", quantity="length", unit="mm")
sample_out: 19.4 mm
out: 119.57 mm
